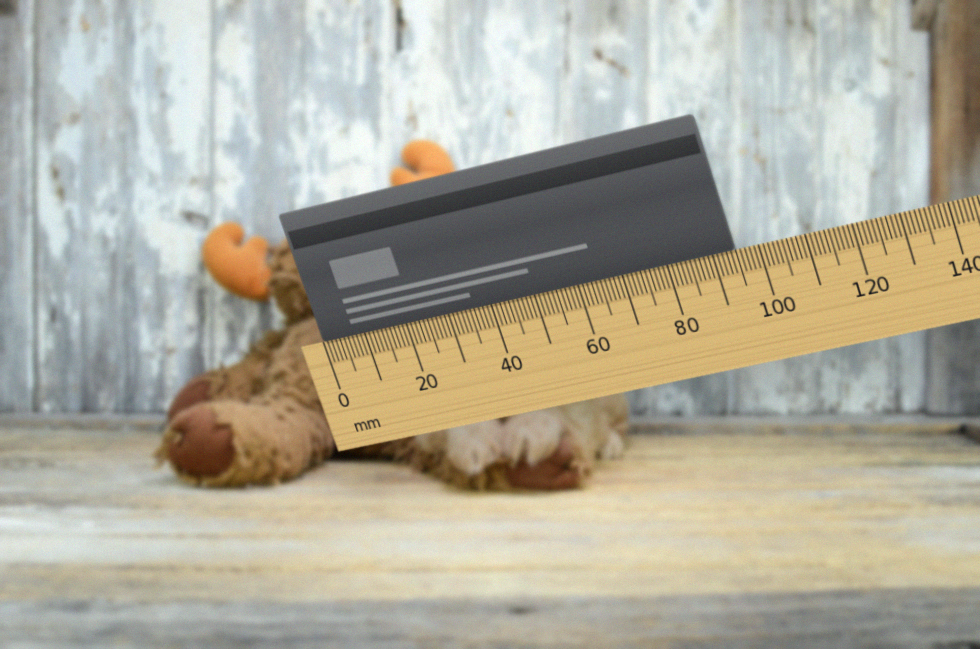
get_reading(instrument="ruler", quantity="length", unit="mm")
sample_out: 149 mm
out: 95 mm
